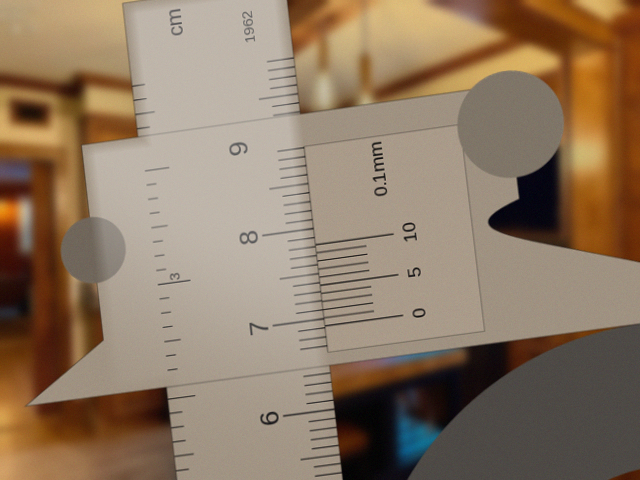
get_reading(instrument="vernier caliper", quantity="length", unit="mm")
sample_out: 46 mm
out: 69.2 mm
